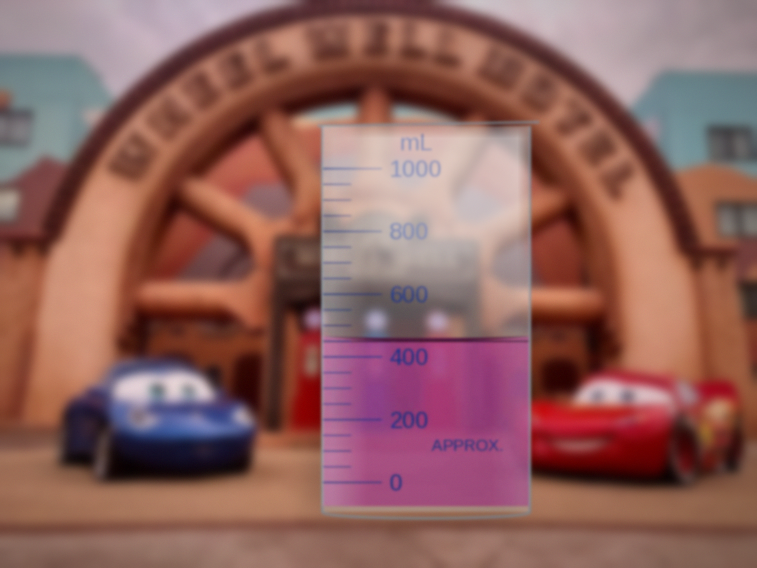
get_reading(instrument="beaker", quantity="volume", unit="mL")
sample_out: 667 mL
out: 450 mL
